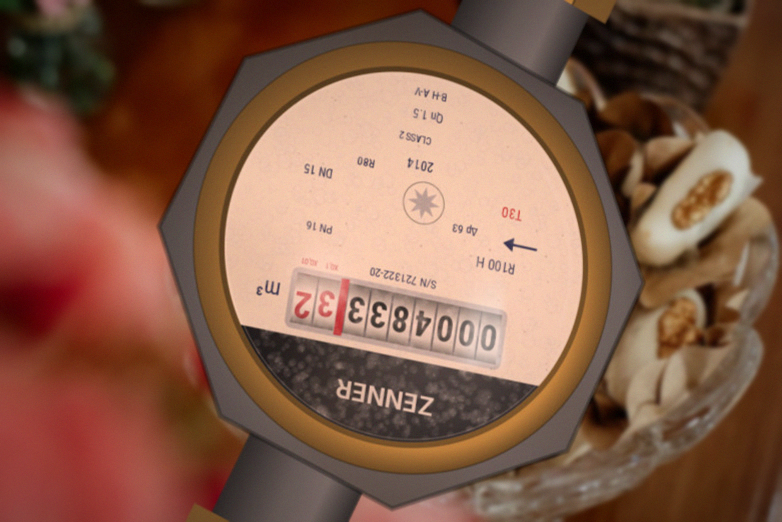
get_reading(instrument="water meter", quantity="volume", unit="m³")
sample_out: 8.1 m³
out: 4833.32 m³
